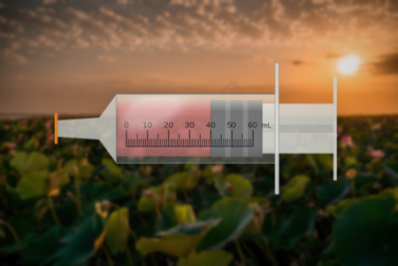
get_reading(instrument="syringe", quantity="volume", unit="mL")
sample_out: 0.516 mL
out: 40 mL
